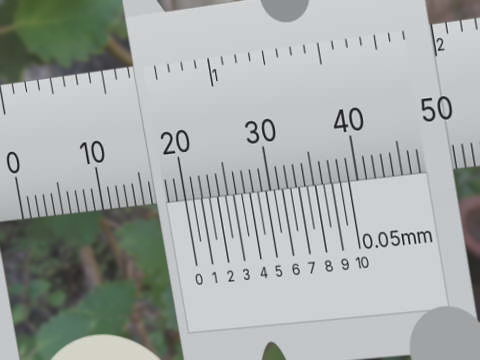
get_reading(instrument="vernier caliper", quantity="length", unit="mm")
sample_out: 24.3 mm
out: 20.0 mm
